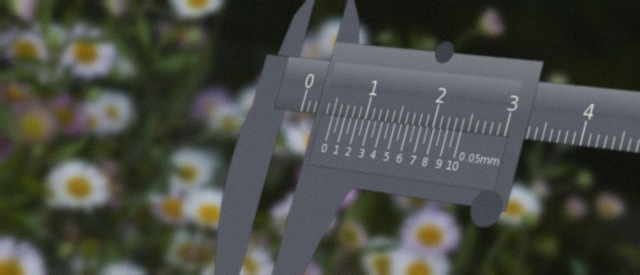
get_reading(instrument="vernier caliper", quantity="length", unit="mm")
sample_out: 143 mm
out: 5.0 mm
